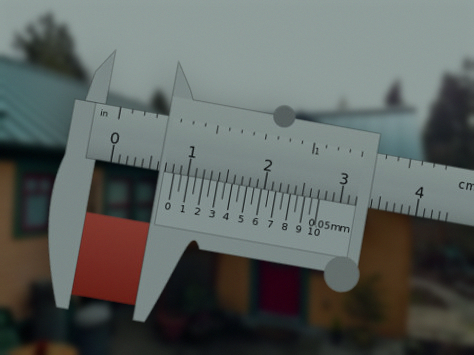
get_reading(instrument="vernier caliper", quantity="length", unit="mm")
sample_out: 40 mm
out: 8.2 mm
